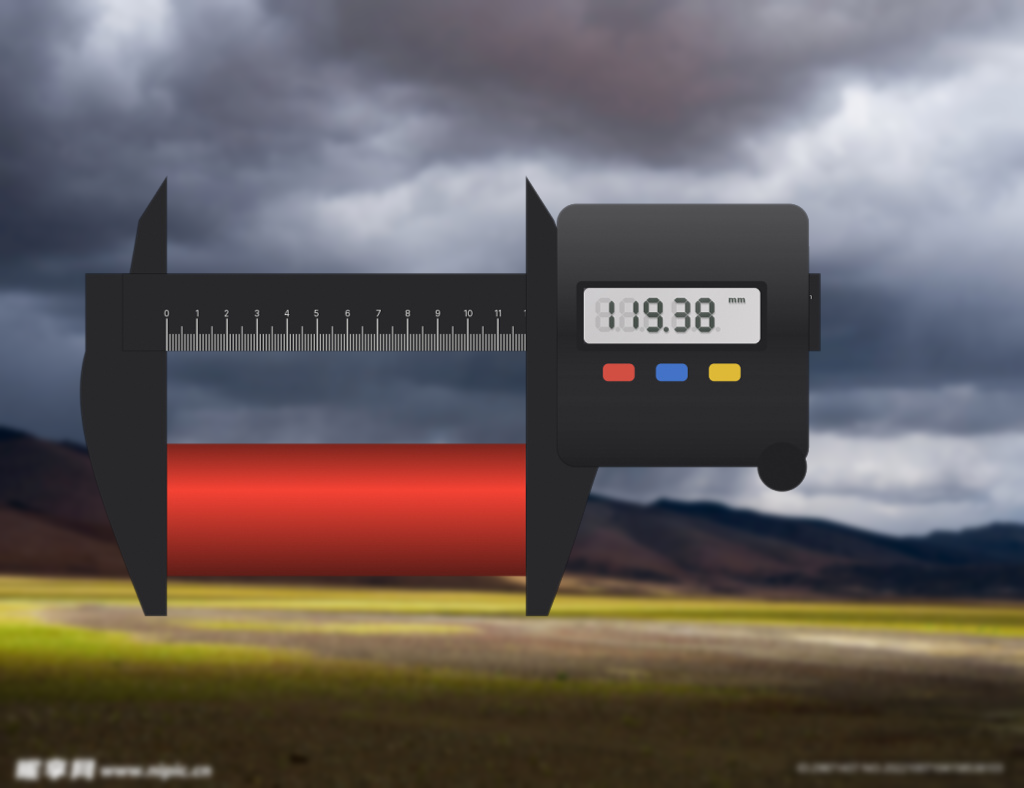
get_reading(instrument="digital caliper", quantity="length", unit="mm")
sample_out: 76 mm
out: 119.38 mm
